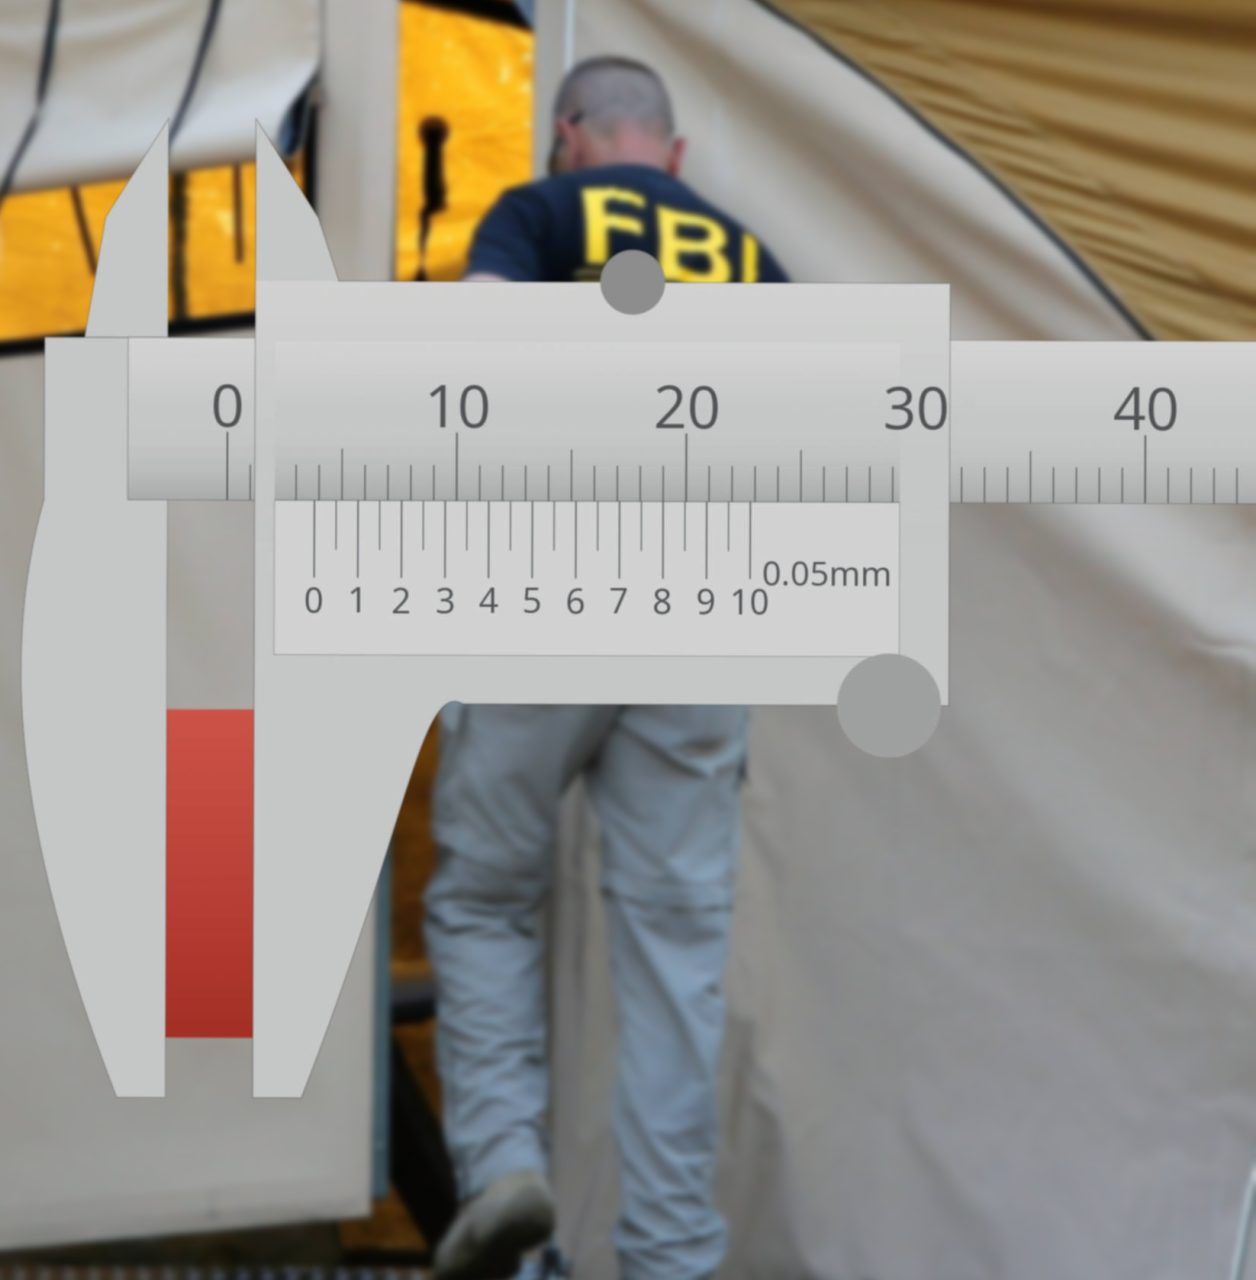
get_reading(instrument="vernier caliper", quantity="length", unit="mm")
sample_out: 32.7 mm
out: 3.8 mm
